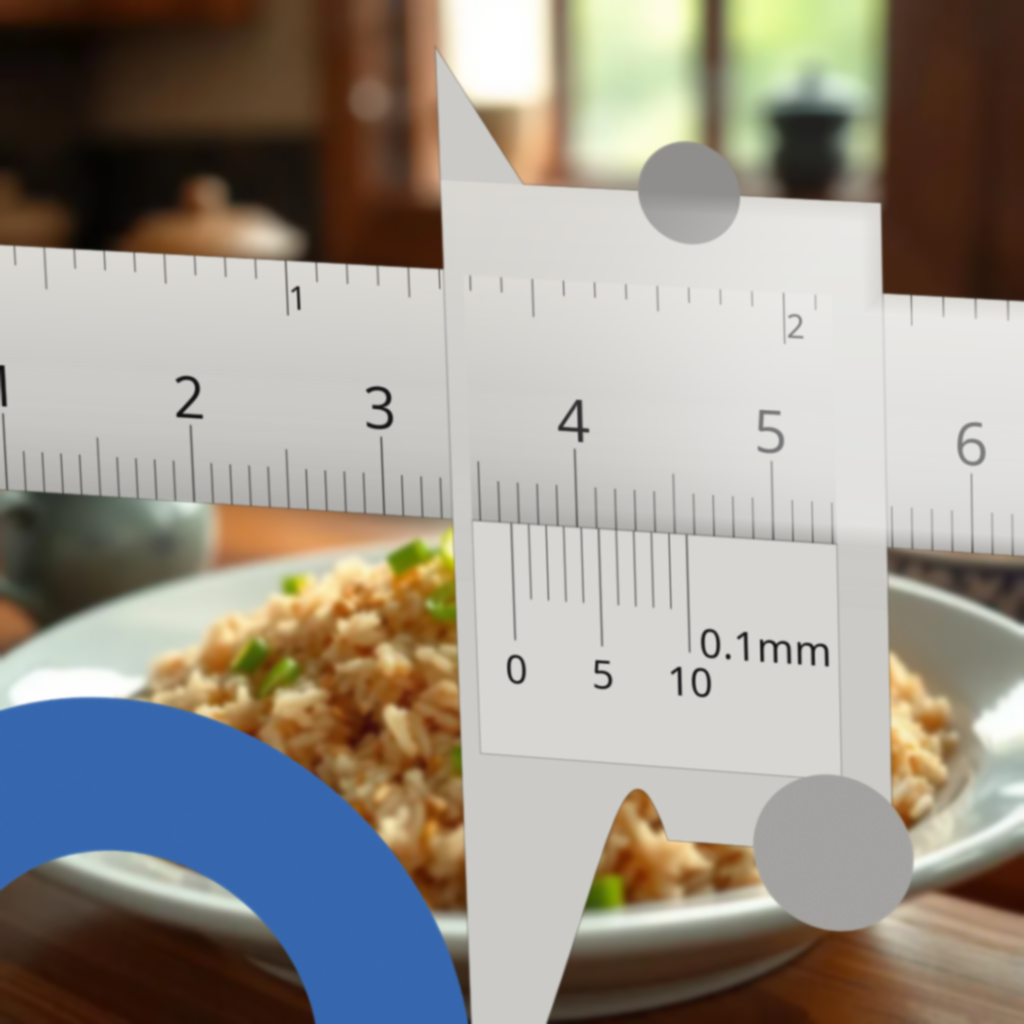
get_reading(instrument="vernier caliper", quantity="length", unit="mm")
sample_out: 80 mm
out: 36.6 mm
